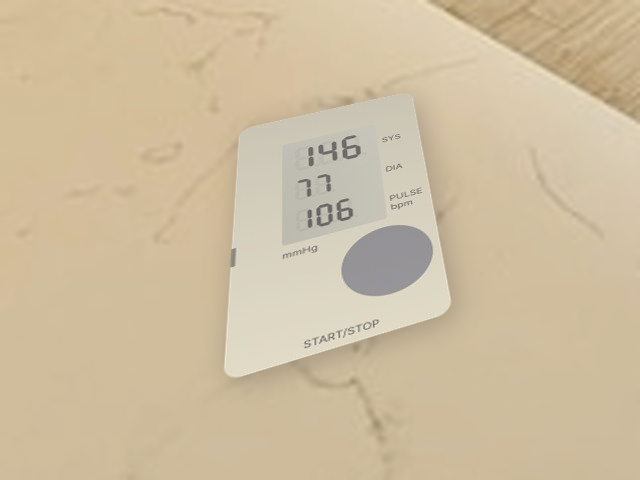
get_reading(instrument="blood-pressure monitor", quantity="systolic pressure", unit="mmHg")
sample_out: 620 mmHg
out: 146 mmHg
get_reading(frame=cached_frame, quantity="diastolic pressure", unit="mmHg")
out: 77 mmHg
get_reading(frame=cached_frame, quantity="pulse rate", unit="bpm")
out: 106 bpm
